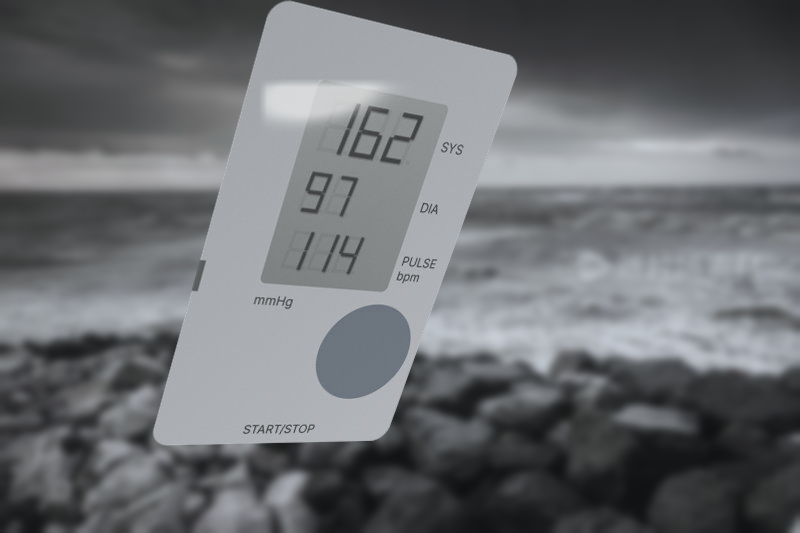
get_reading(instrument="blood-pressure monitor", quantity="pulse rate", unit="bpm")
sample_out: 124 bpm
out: 114 bpm
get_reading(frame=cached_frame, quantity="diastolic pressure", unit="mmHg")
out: 97 mmHg
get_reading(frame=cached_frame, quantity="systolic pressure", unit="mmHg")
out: 162 mmHg
